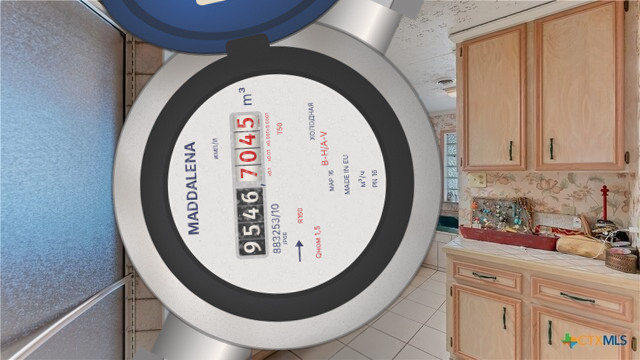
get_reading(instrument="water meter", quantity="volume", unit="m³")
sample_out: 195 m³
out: 9546.7045 m³
